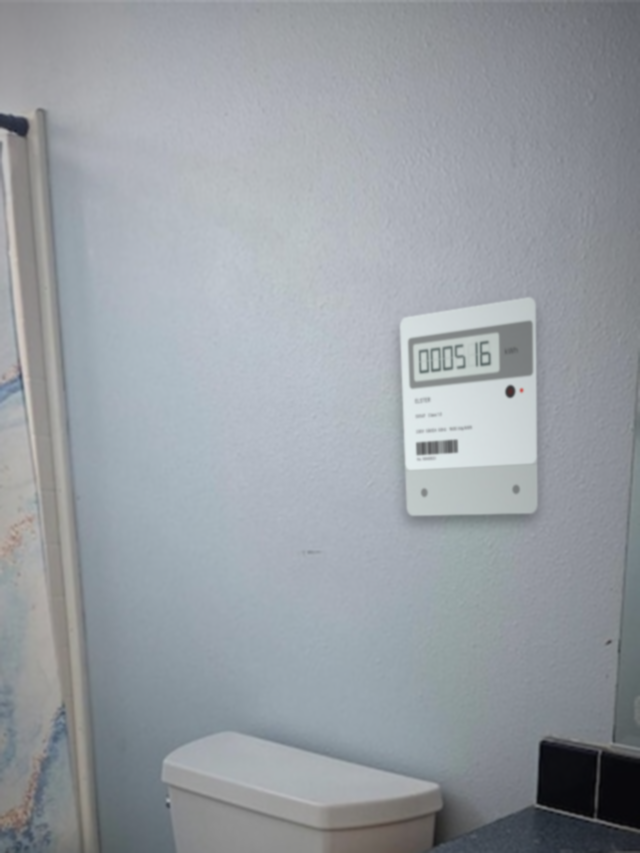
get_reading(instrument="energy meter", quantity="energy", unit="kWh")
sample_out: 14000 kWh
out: 516 kWh
